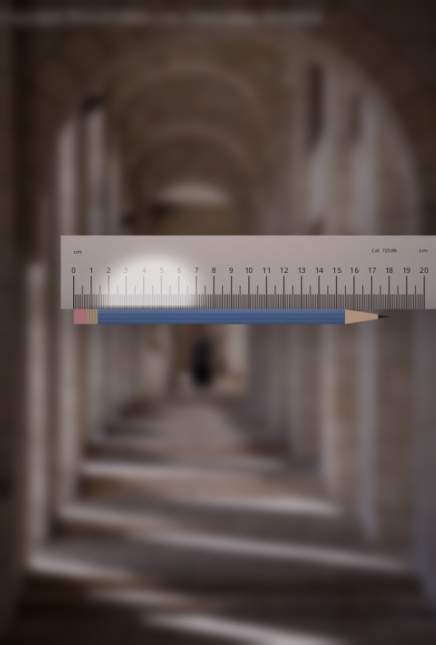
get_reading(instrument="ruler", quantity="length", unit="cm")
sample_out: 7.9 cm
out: 18 cm
